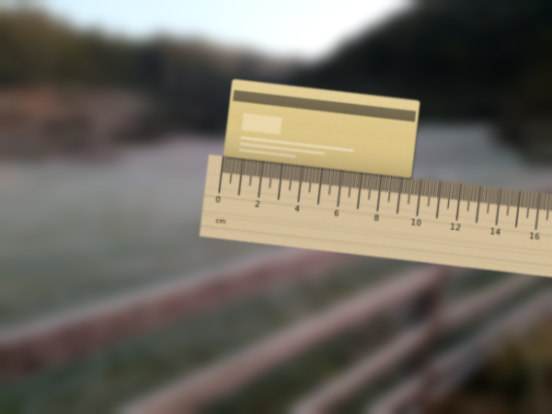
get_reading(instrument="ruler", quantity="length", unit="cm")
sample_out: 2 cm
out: 9.5 cm
